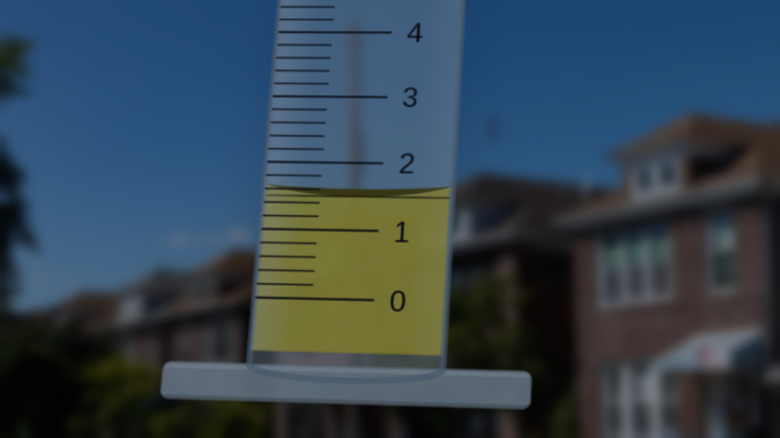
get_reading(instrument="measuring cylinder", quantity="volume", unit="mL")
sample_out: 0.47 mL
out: 1.5 mL
